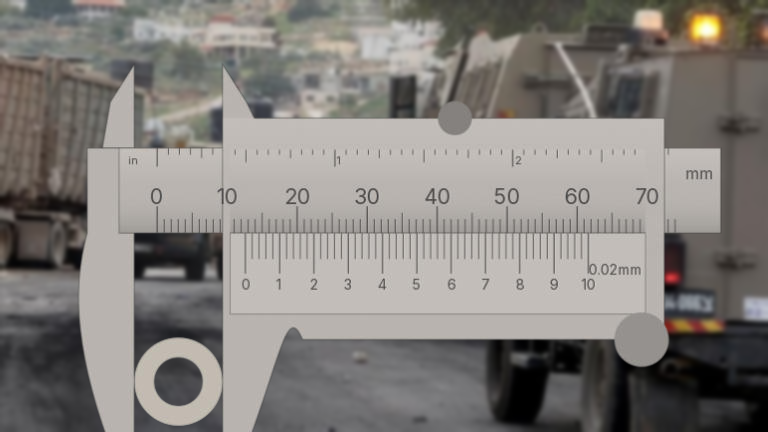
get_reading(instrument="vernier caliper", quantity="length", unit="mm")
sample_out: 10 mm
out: 12.6 mm
